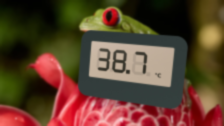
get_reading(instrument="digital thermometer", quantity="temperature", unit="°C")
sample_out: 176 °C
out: 38.7 °C
